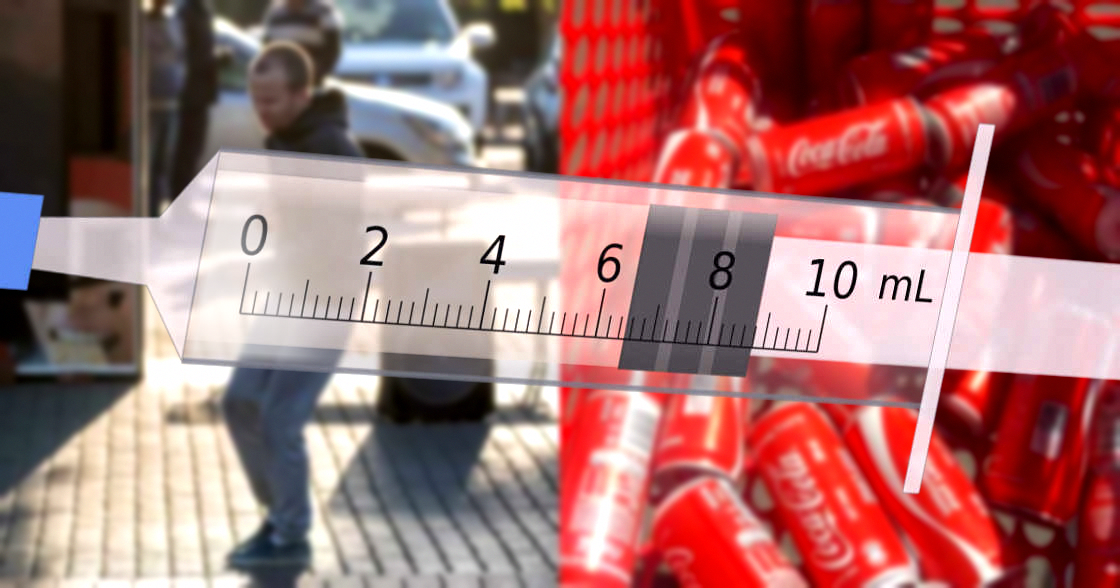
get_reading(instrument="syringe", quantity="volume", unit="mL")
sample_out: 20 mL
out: 6.5 mL
